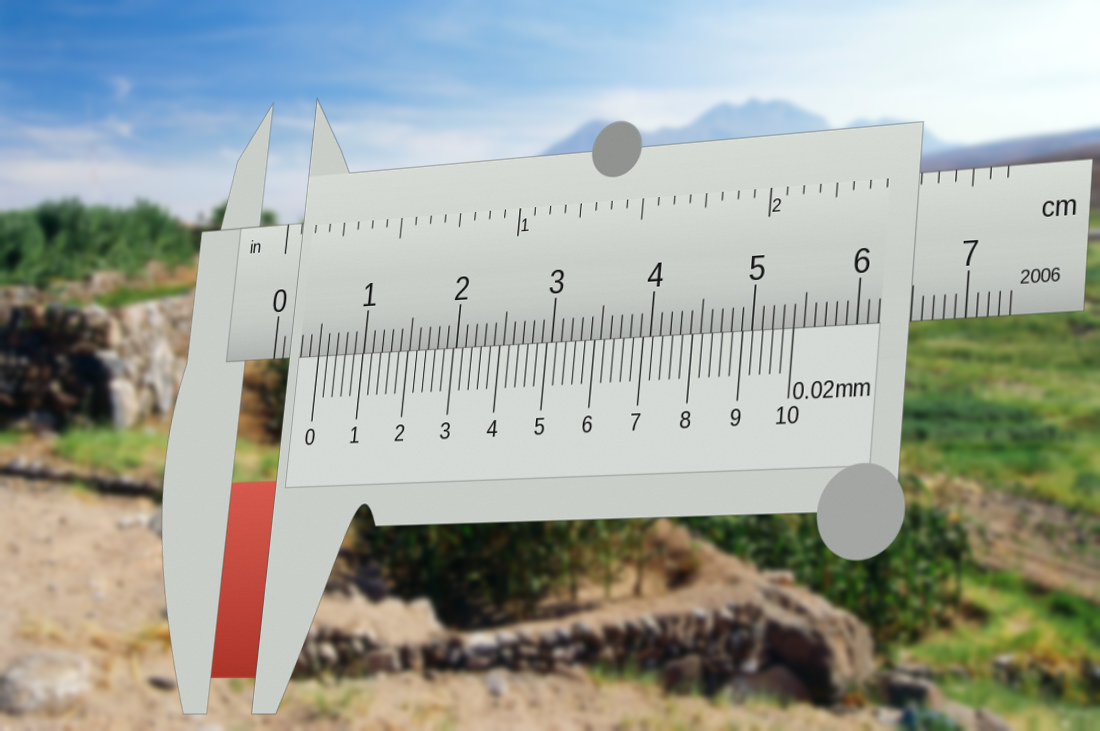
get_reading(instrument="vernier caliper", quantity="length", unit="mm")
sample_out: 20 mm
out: 5.0 mm
